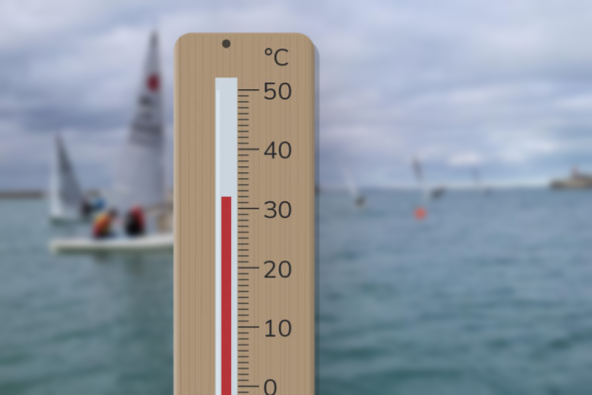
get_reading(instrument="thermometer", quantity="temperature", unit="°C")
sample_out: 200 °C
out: 32 °C
